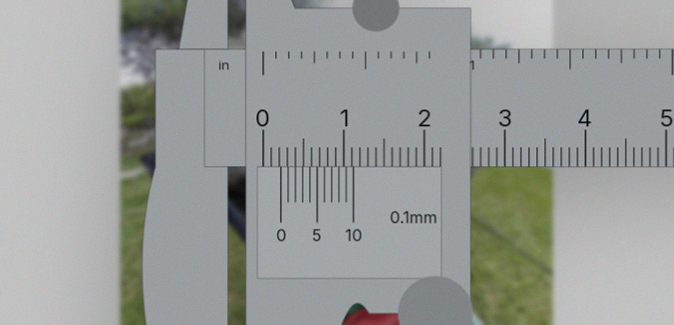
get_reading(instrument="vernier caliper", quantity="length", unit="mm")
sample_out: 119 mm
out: 2.2 mm
